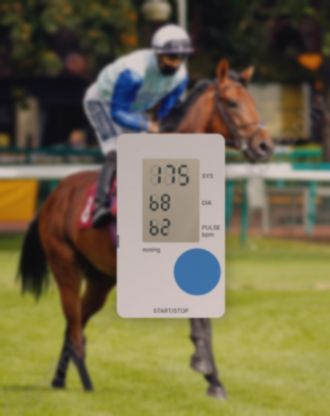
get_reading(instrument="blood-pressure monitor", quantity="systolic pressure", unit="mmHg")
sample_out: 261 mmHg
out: 175 mmHg
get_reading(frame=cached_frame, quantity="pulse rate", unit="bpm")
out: 62 bpm
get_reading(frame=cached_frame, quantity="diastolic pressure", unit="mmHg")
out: 68 mmHg
